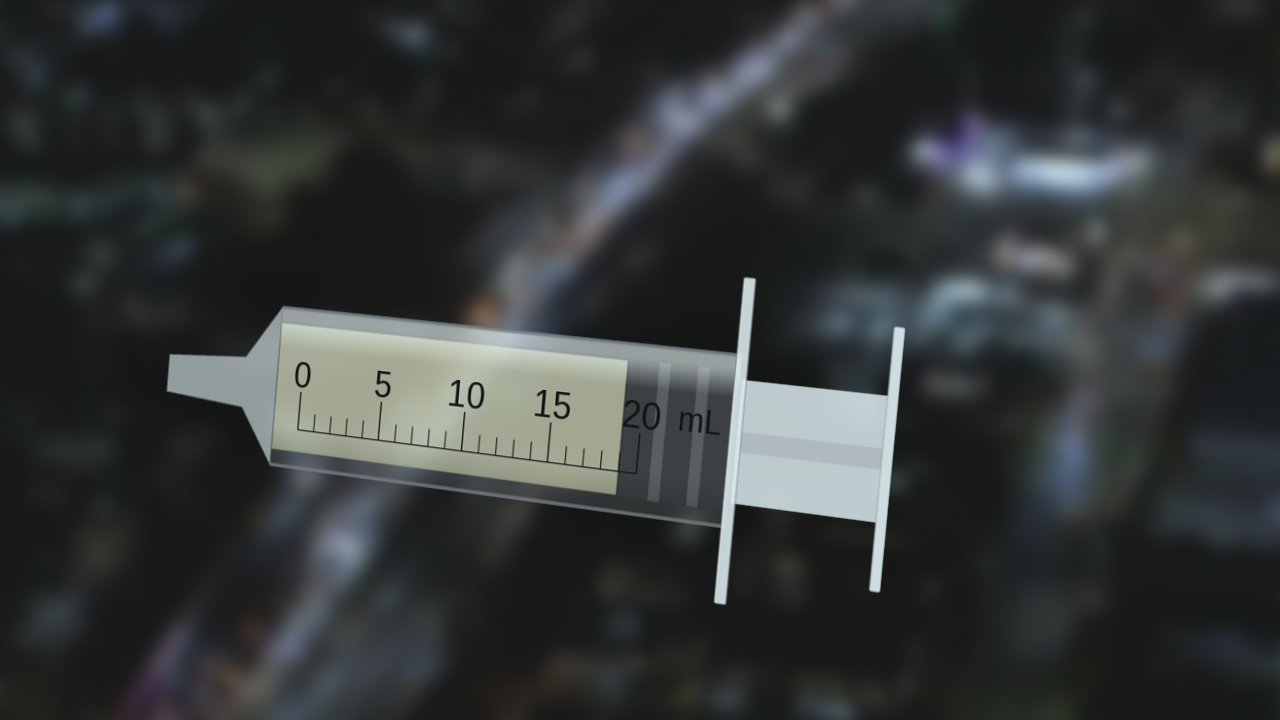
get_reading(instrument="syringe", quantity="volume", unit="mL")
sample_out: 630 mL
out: 19 mL
